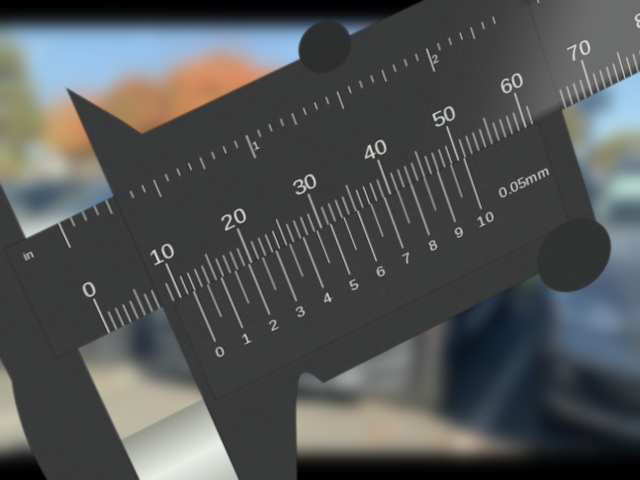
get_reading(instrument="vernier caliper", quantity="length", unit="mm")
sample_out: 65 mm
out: 11.8 mm
